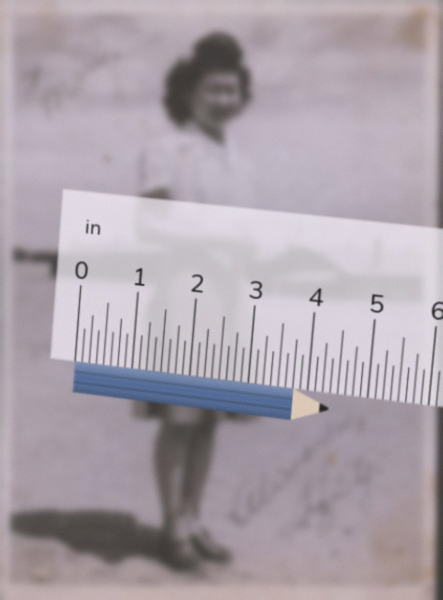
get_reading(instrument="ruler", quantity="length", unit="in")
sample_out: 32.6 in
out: 4.375 in
